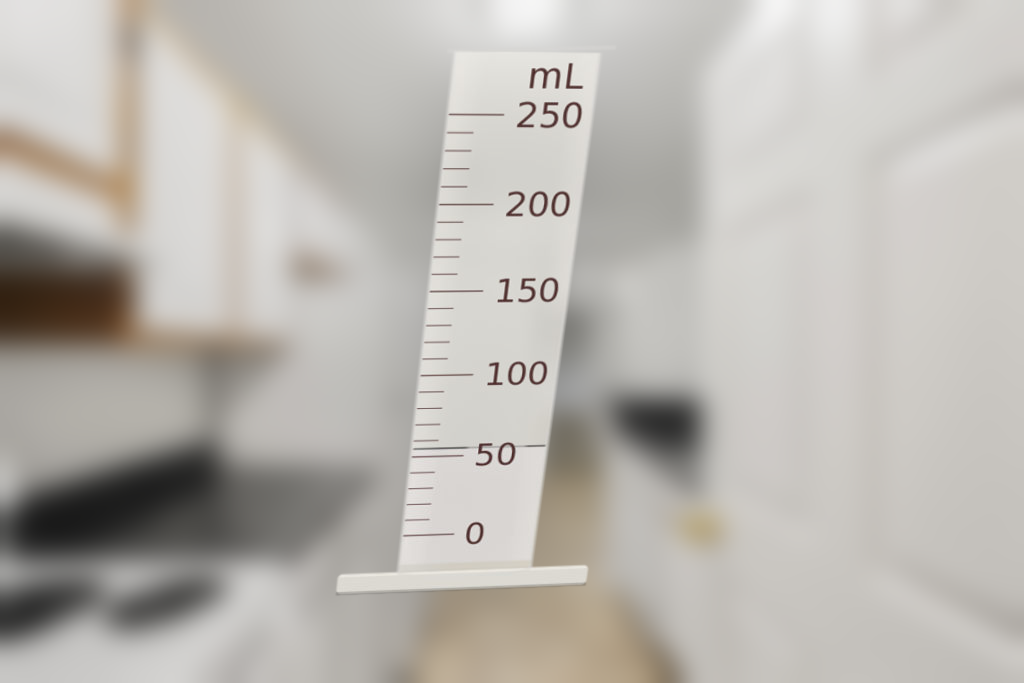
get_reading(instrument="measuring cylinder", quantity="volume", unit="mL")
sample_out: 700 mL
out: 55 mL
